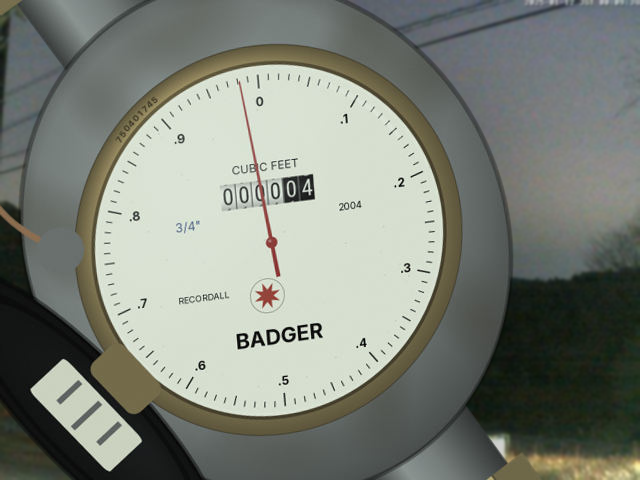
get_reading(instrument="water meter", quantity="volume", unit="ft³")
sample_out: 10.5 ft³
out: 3.98 ft³
